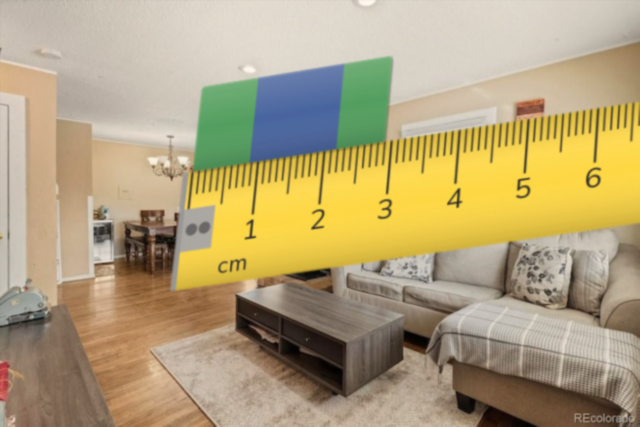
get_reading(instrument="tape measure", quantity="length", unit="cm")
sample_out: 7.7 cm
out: 2.9 cm
